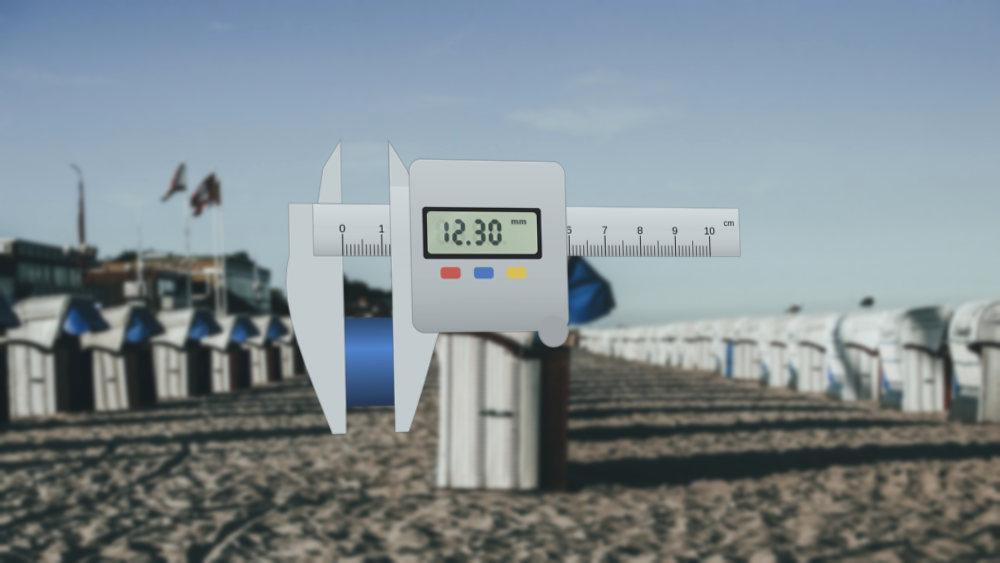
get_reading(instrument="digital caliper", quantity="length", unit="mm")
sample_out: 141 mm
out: 12.30 mm
